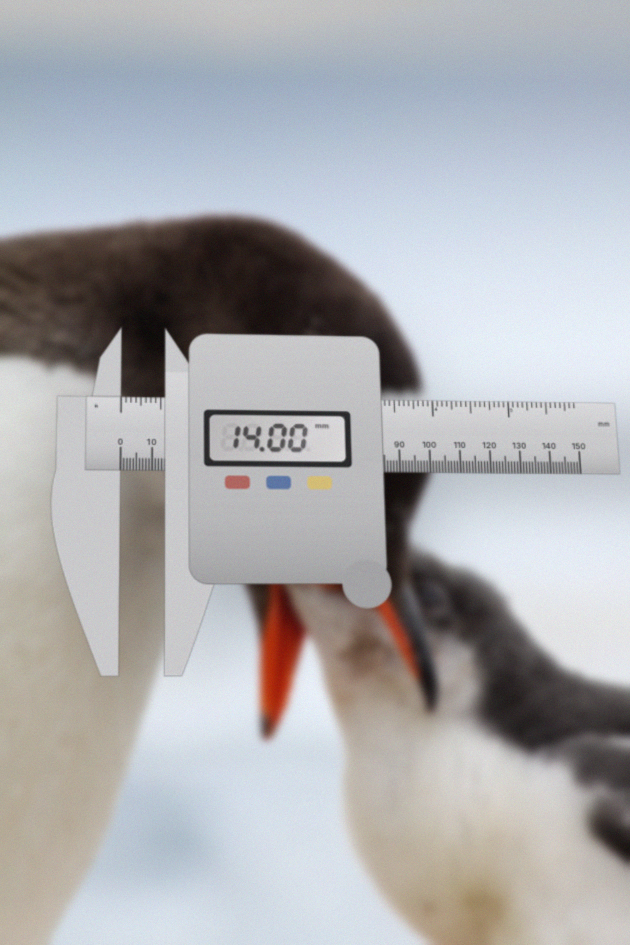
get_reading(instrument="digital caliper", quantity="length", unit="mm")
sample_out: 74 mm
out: 14.00 mm
